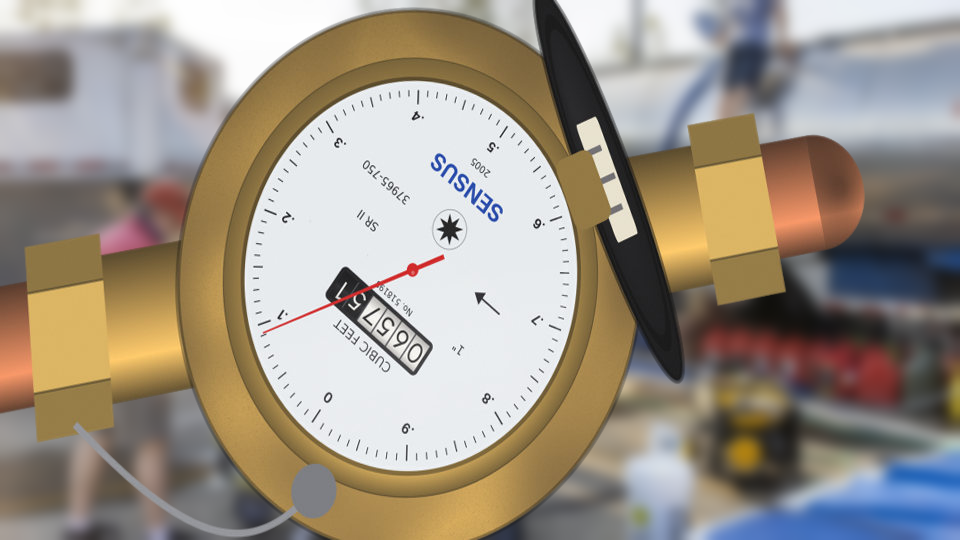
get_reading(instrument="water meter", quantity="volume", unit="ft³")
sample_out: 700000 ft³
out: 65751.09 ft³
